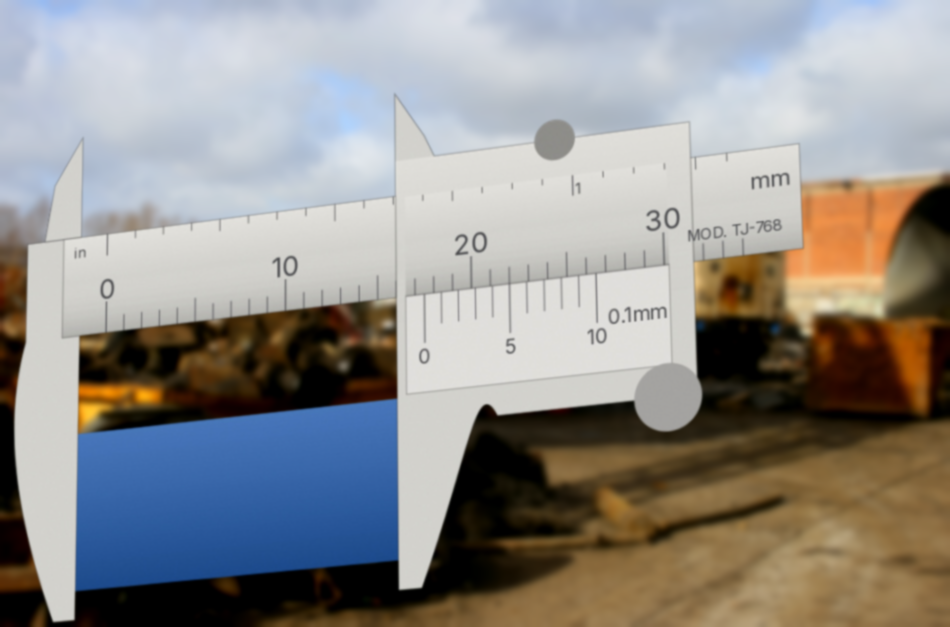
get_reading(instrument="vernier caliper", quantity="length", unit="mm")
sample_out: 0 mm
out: 17.5 mm
